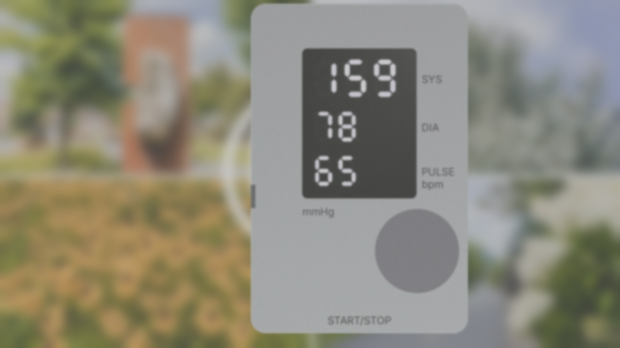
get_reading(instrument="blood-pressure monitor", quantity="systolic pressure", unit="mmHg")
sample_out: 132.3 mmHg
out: 159 mmHg
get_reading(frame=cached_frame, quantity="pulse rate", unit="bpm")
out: 65 bpm
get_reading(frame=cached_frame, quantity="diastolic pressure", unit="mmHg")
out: 78 mmHg
